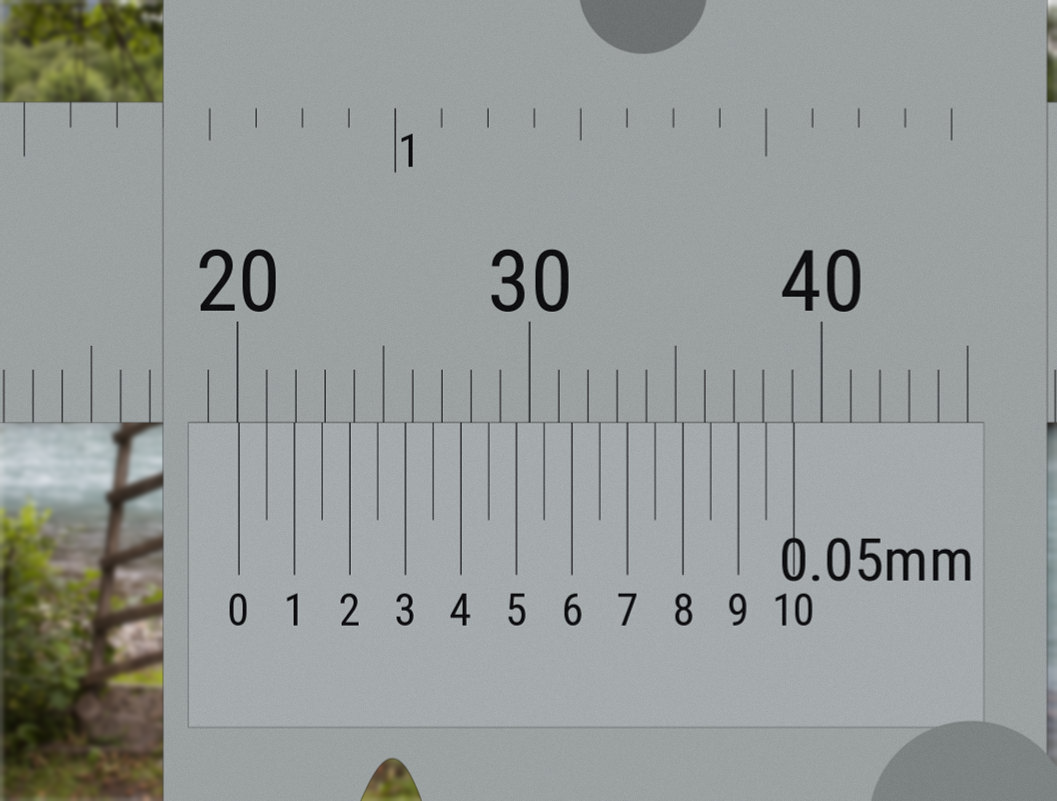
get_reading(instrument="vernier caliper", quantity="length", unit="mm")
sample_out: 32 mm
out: 20.05 mm
